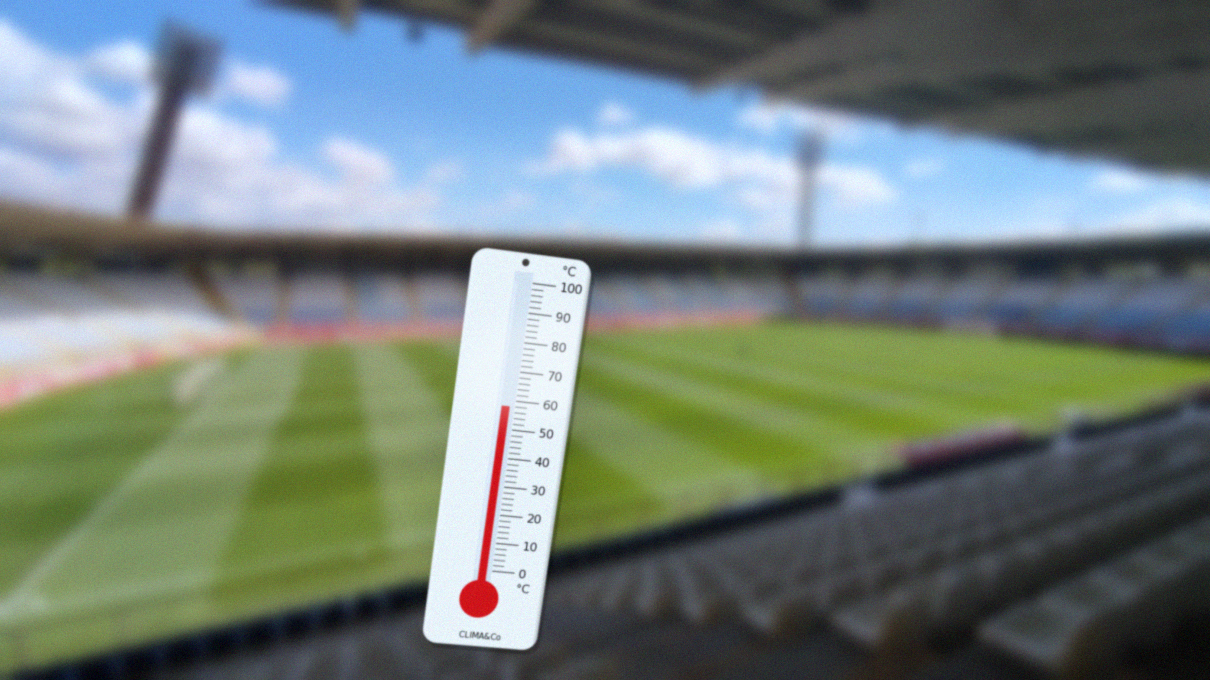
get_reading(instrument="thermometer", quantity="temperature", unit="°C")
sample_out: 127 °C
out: 58 °C
